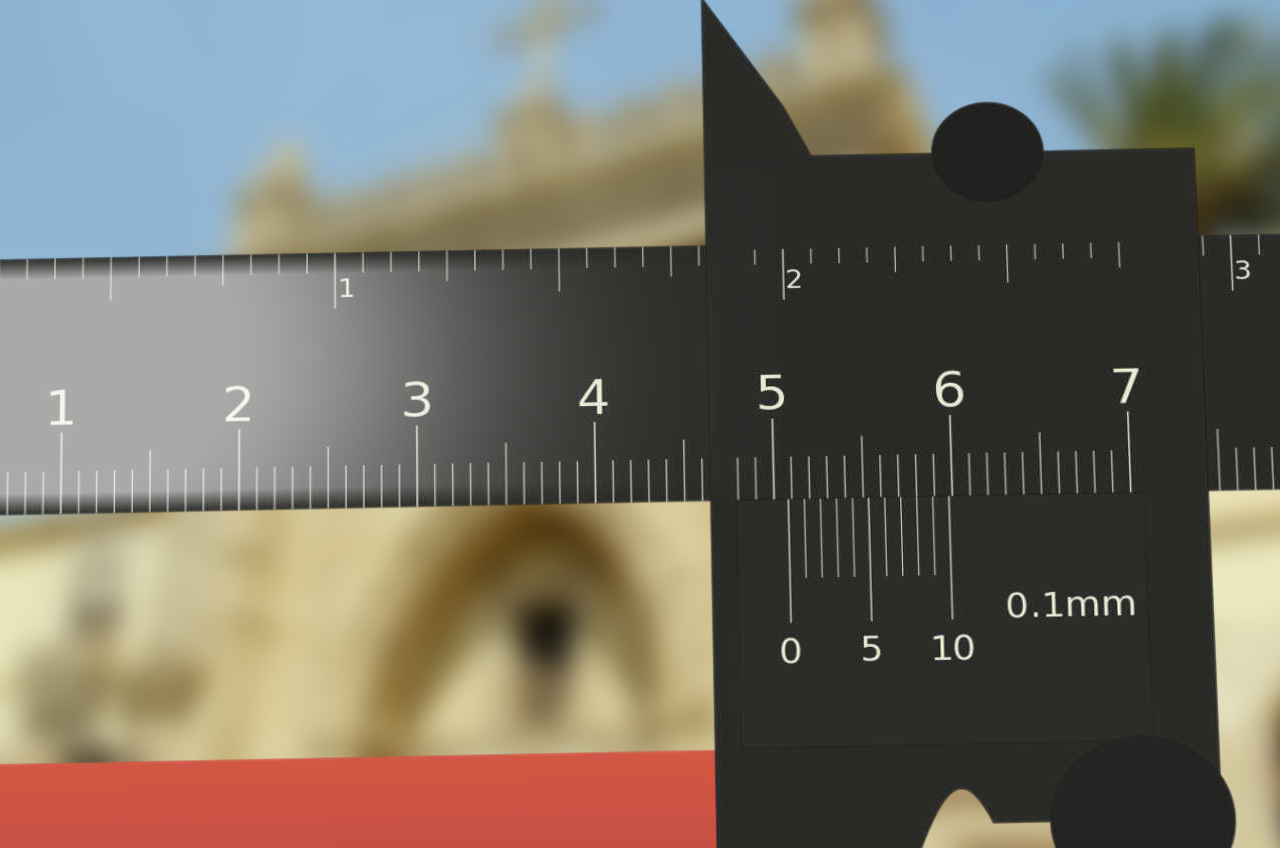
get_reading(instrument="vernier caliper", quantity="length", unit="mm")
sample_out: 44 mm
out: 50.8 mm
